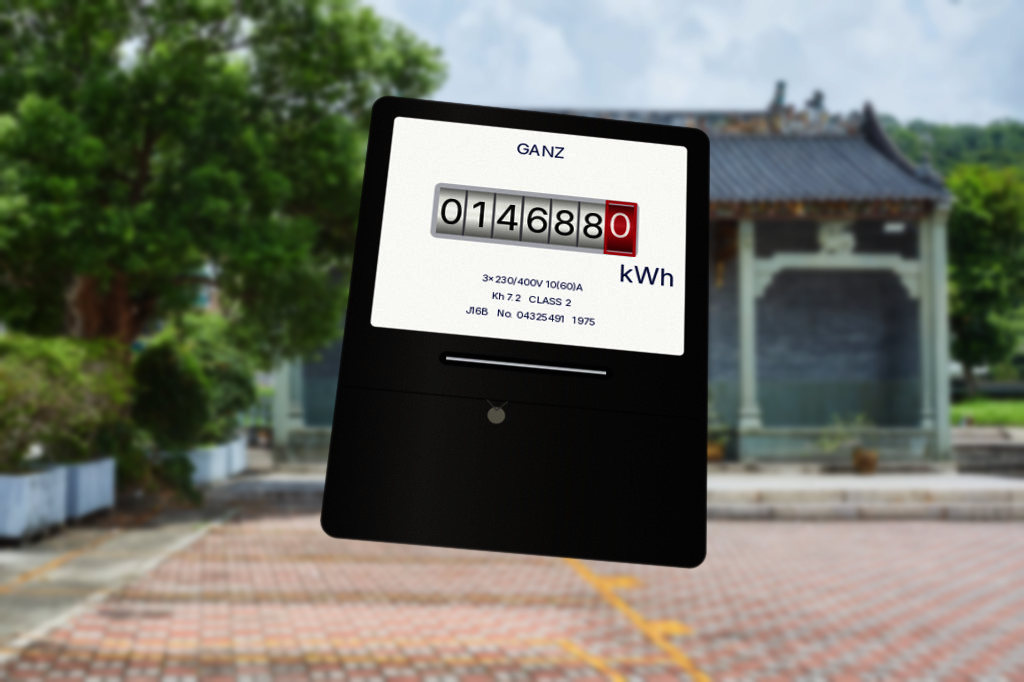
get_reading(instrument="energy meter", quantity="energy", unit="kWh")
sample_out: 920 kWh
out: 14688.0 kWh
